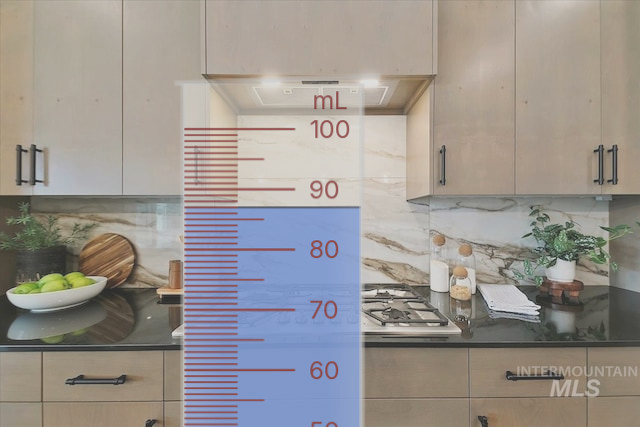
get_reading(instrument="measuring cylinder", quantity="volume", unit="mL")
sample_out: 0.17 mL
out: 87 mL
